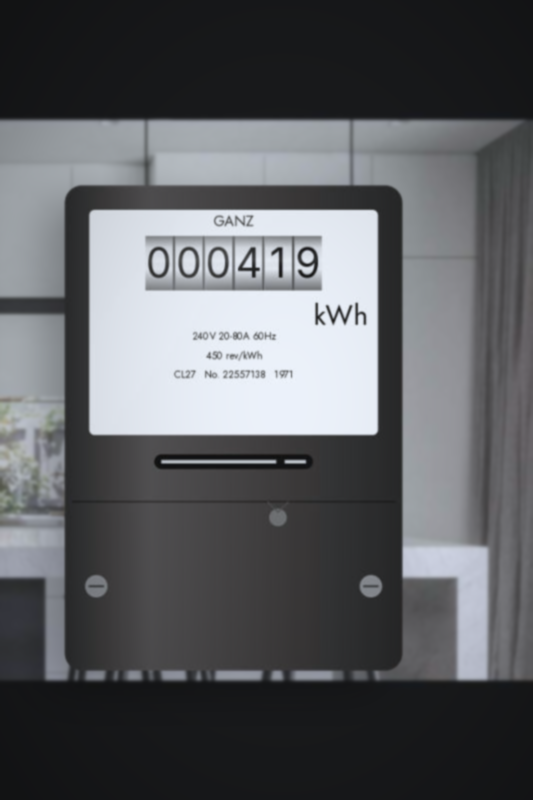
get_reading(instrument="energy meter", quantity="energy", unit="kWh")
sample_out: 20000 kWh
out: 419 kWh
